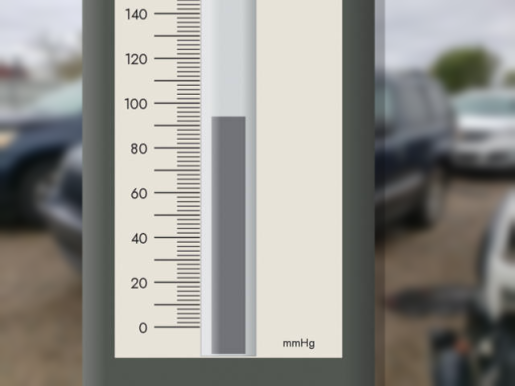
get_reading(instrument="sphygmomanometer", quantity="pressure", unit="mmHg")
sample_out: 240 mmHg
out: 94 mmHg
